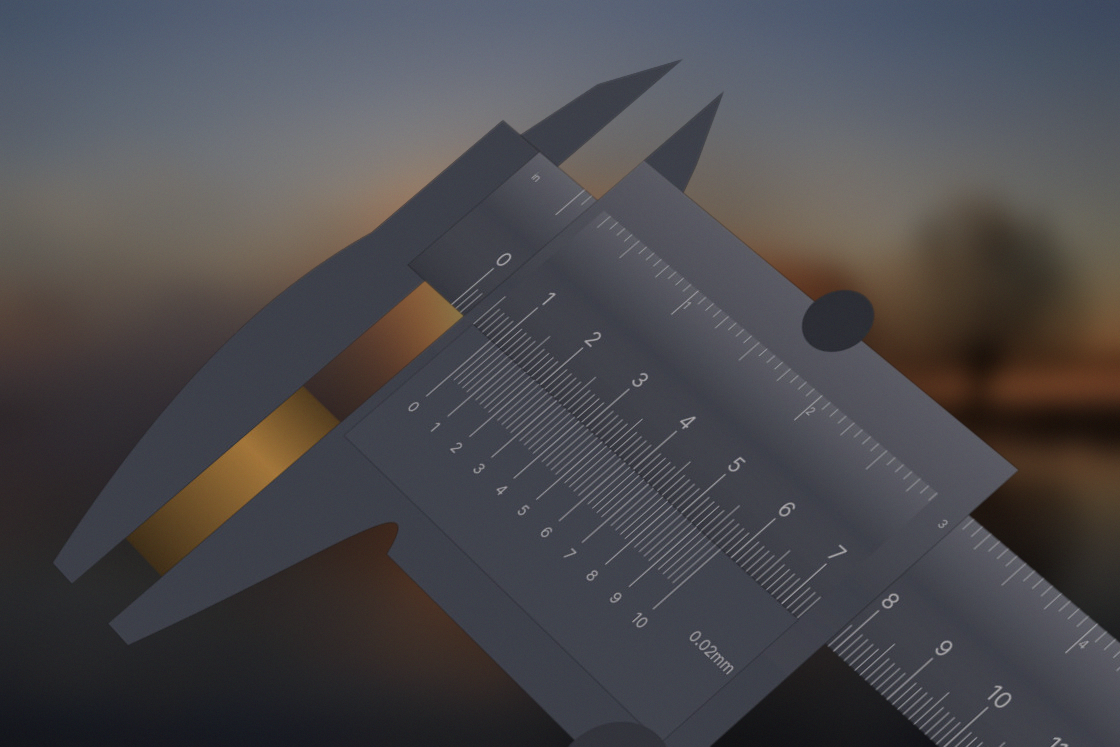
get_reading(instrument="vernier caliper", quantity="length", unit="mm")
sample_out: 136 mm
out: 9.0 mm
